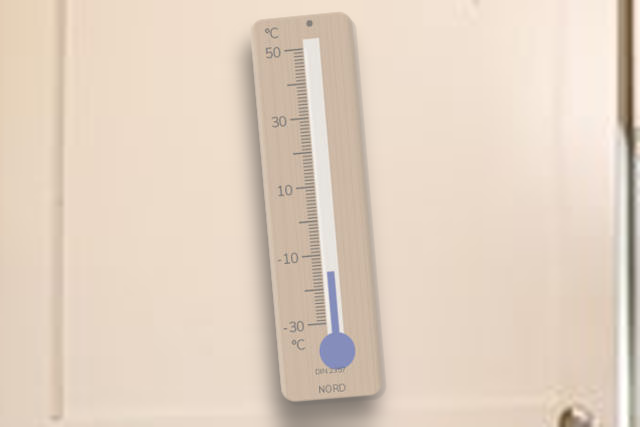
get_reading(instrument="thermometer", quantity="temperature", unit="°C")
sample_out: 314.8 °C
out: -15 °C
